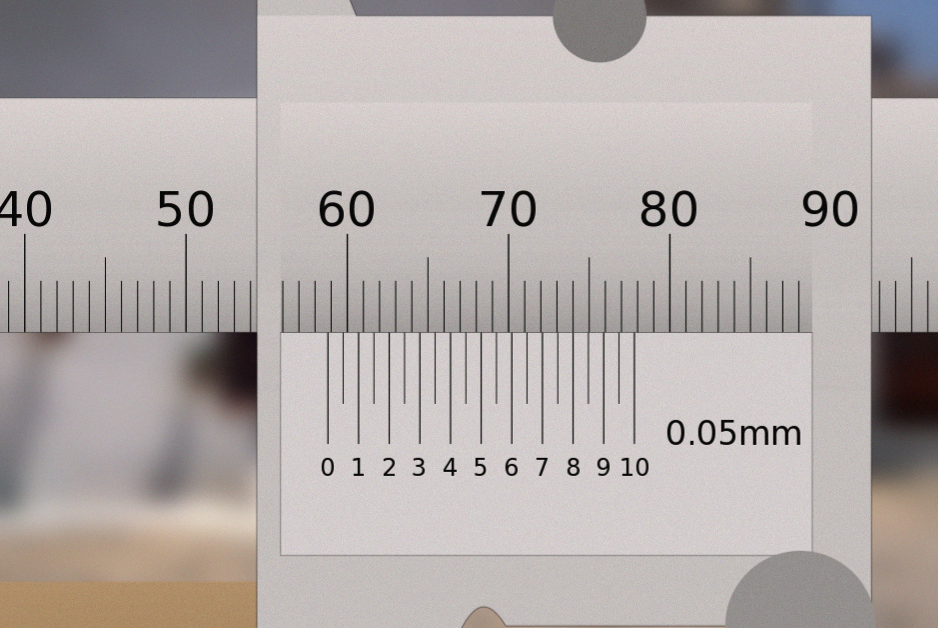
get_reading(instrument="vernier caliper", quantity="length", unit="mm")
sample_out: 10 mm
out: 58.8 mm
